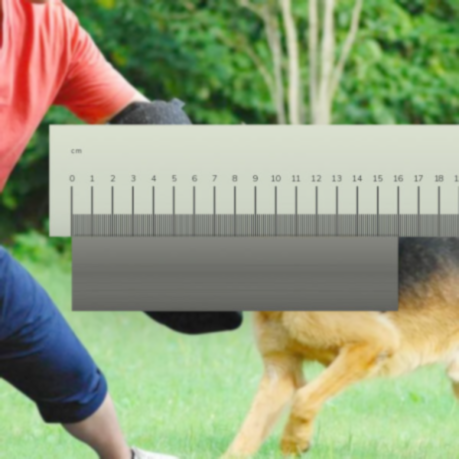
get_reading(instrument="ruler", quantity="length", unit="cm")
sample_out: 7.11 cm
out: 16 cm
